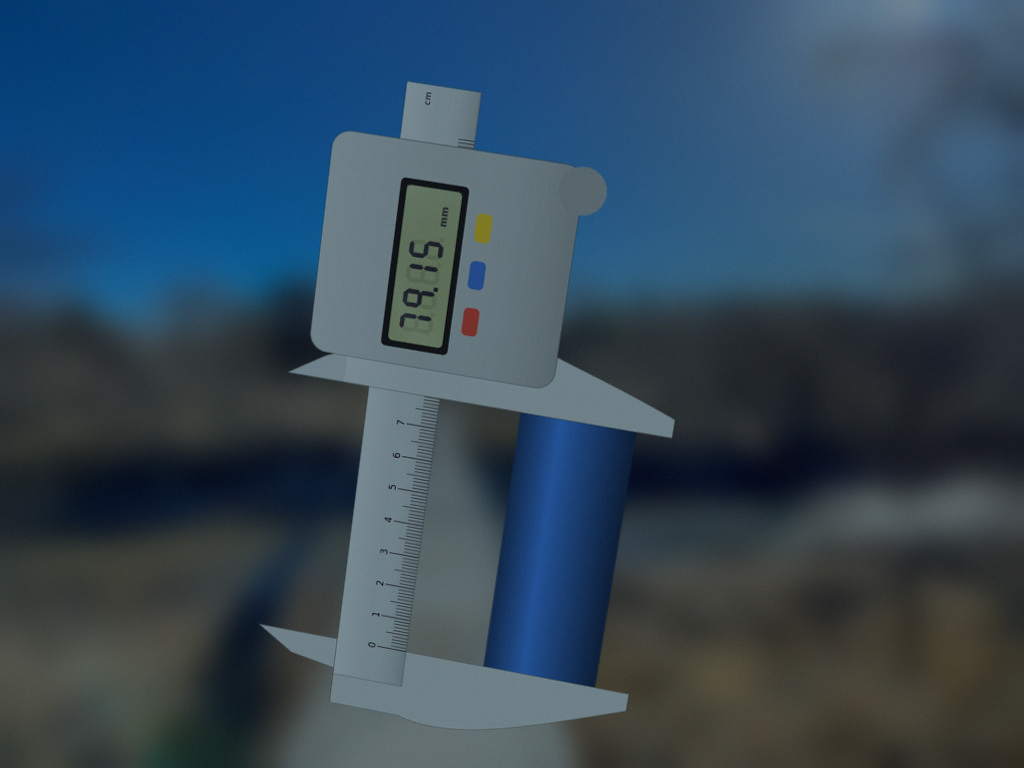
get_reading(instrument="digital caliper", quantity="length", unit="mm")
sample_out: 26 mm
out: 79.15 mm
